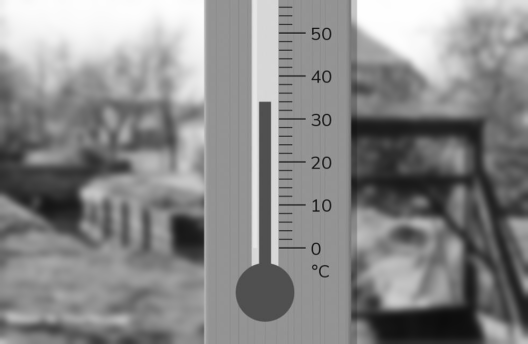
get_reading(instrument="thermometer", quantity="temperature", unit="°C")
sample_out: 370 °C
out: 34 °C
